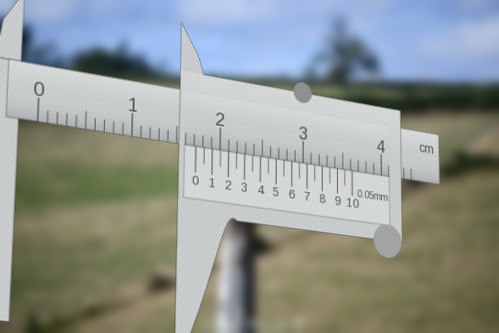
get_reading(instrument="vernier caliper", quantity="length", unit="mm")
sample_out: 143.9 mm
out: 17.2 mm
